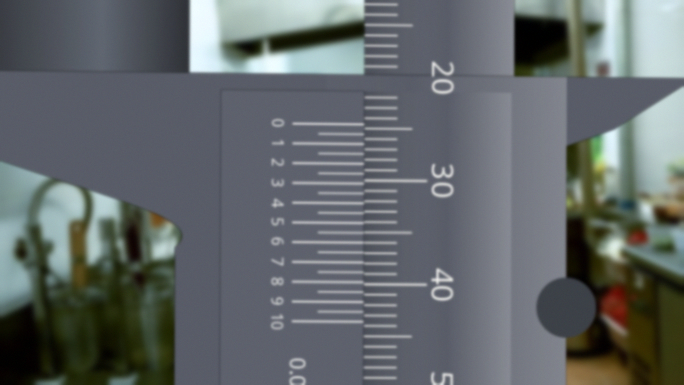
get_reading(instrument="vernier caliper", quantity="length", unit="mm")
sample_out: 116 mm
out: 24.6 mm
